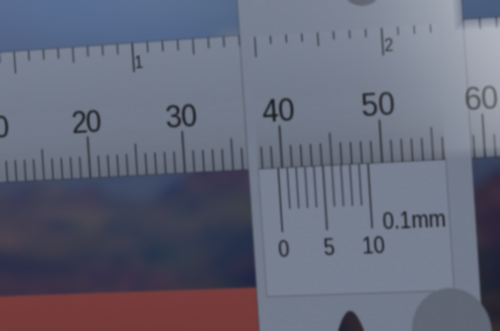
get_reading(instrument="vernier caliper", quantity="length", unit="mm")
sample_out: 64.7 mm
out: 39.6 mm
